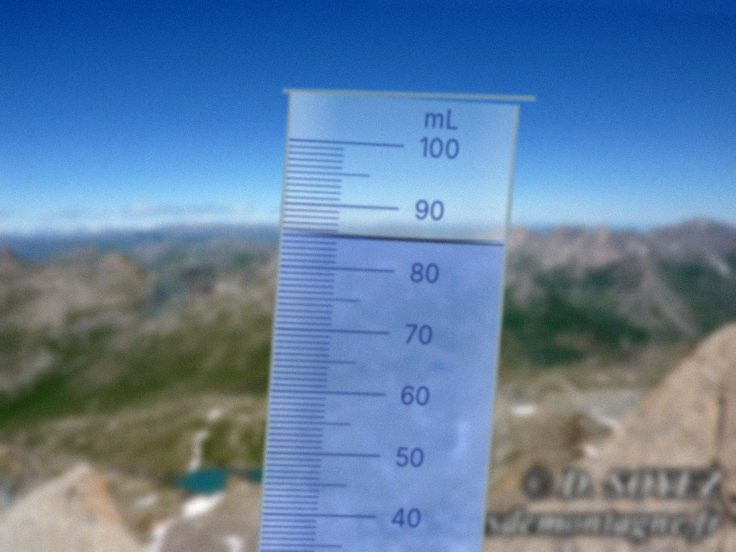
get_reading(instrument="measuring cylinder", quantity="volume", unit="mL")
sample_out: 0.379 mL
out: 85 mL
